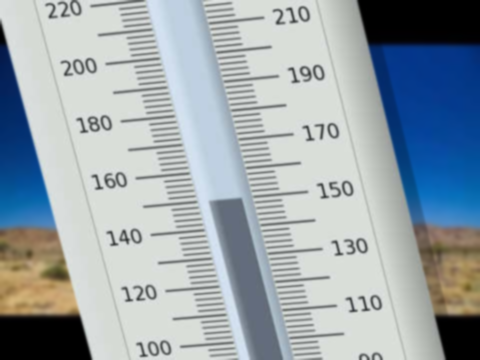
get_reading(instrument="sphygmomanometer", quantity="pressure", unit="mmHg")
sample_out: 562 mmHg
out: 150 mmHg
